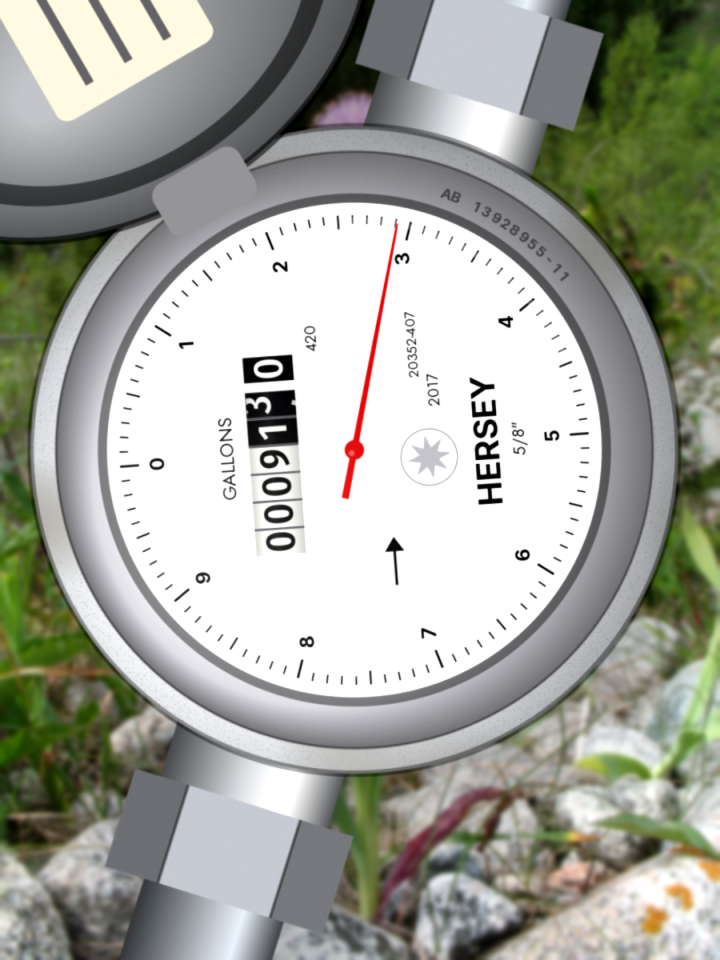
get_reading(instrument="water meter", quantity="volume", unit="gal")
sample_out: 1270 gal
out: 9132.9 gal
